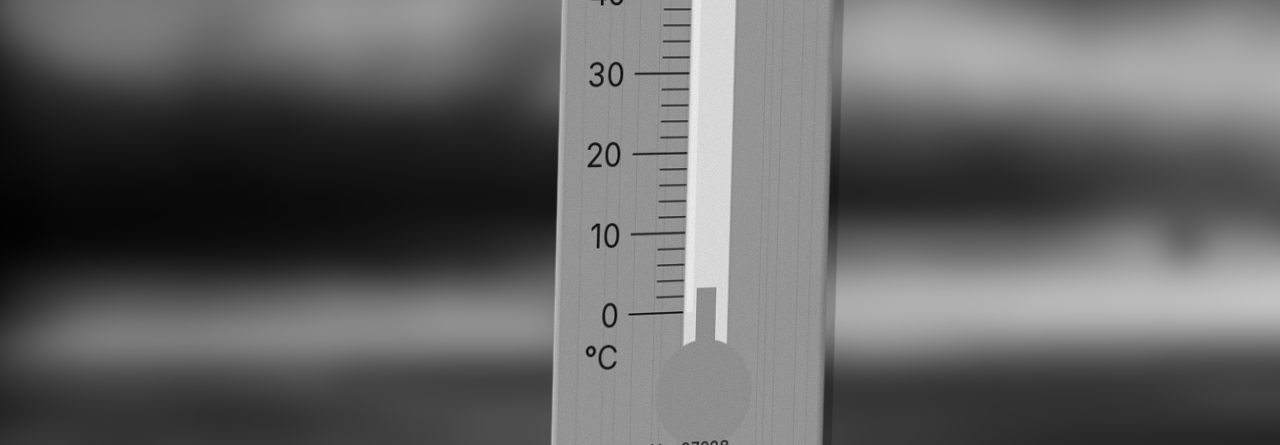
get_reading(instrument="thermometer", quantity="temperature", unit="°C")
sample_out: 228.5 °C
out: 3 °C
